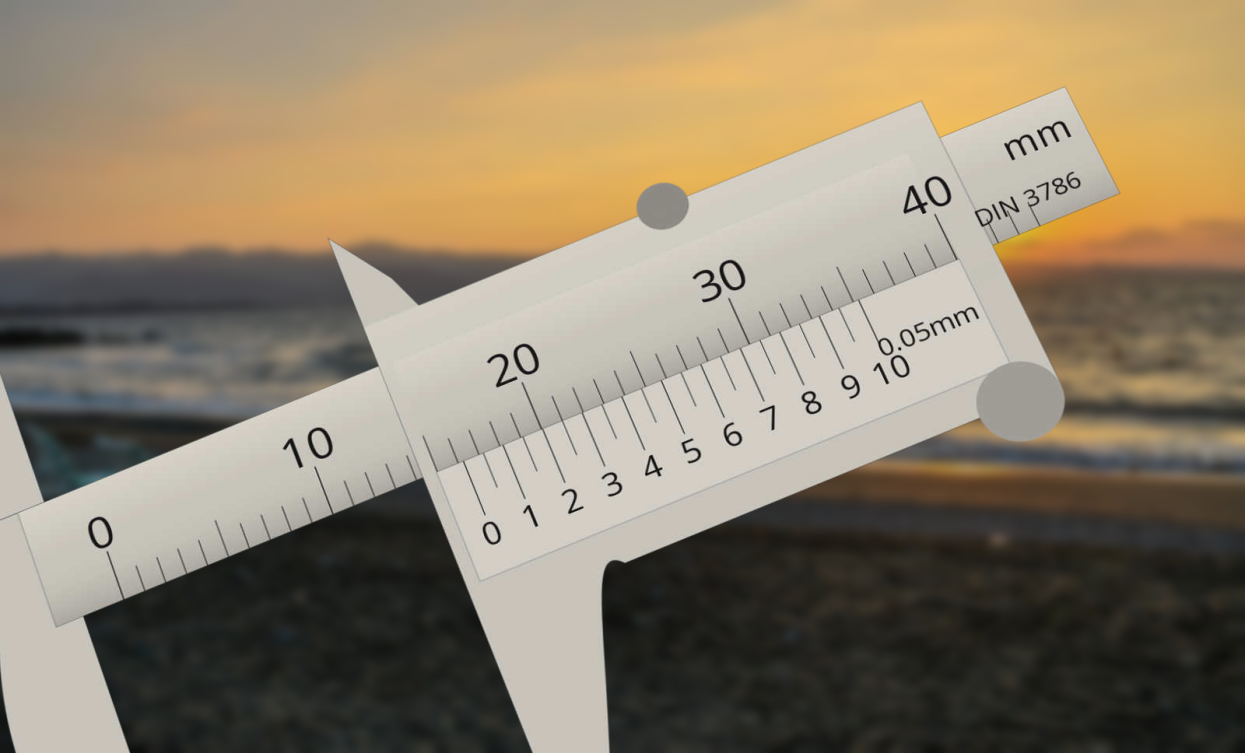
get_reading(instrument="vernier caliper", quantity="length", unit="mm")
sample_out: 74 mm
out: 16.25 mm
